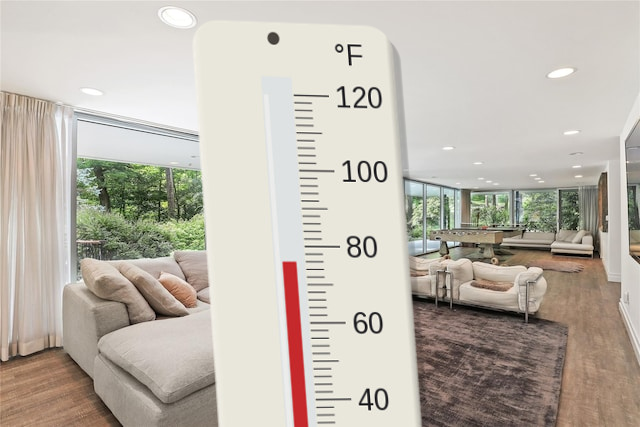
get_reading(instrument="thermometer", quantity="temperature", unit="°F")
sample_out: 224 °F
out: 76 °F
